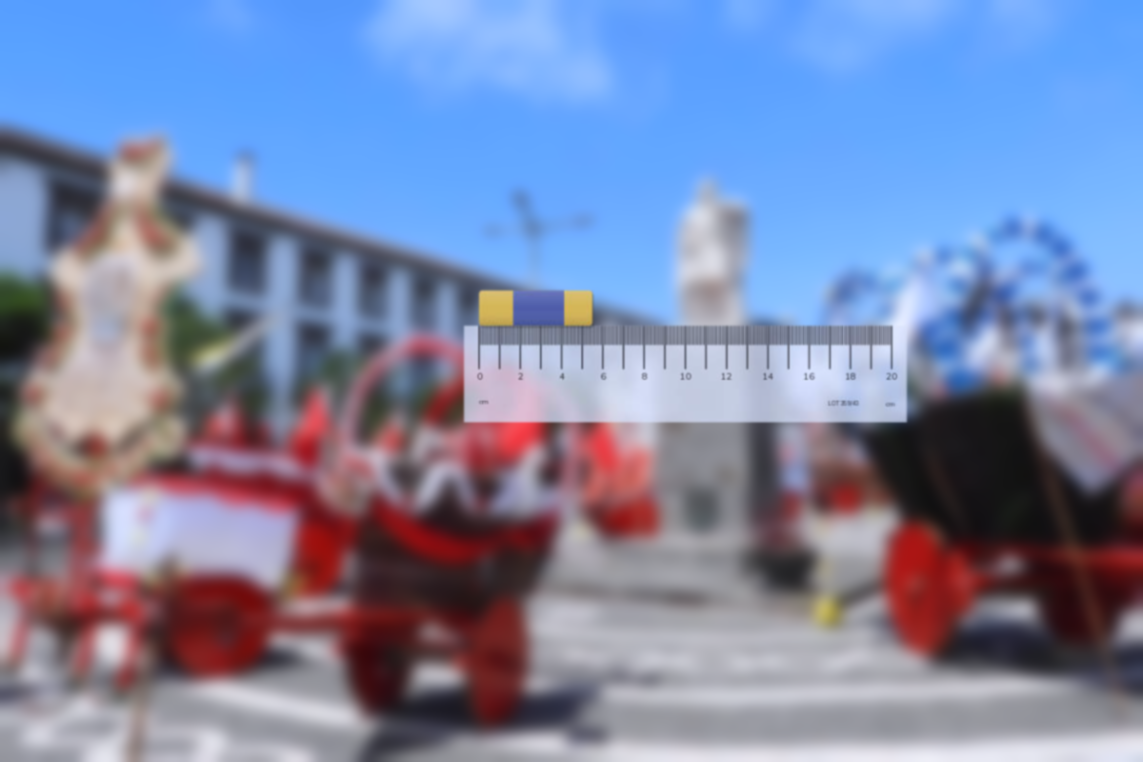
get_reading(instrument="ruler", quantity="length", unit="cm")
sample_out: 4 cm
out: 5.5 cm
